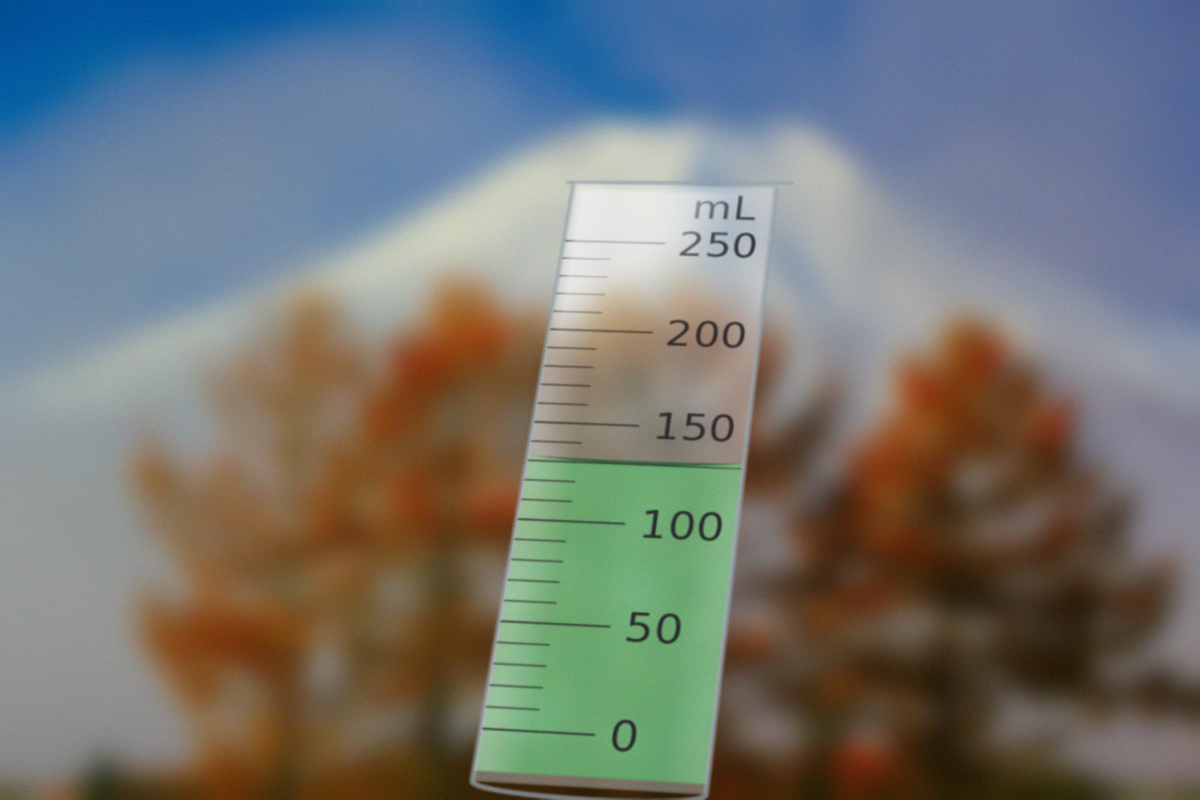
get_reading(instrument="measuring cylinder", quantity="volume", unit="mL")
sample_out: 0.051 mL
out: 130 mL
